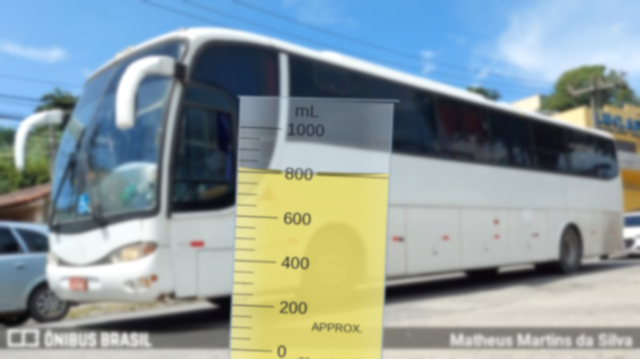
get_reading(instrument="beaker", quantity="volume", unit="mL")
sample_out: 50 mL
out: 800 mL
